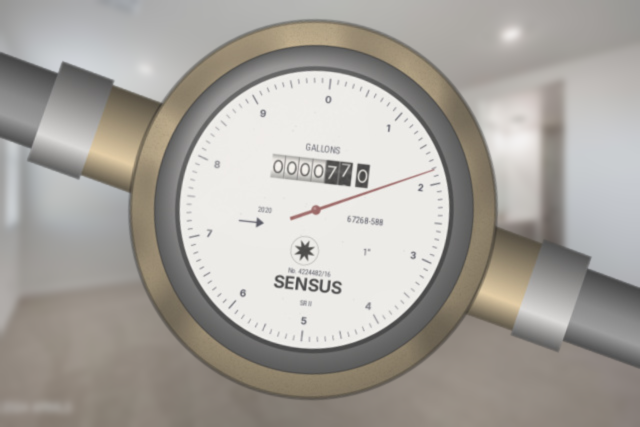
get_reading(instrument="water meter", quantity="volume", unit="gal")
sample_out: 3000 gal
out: 771.8 gal
